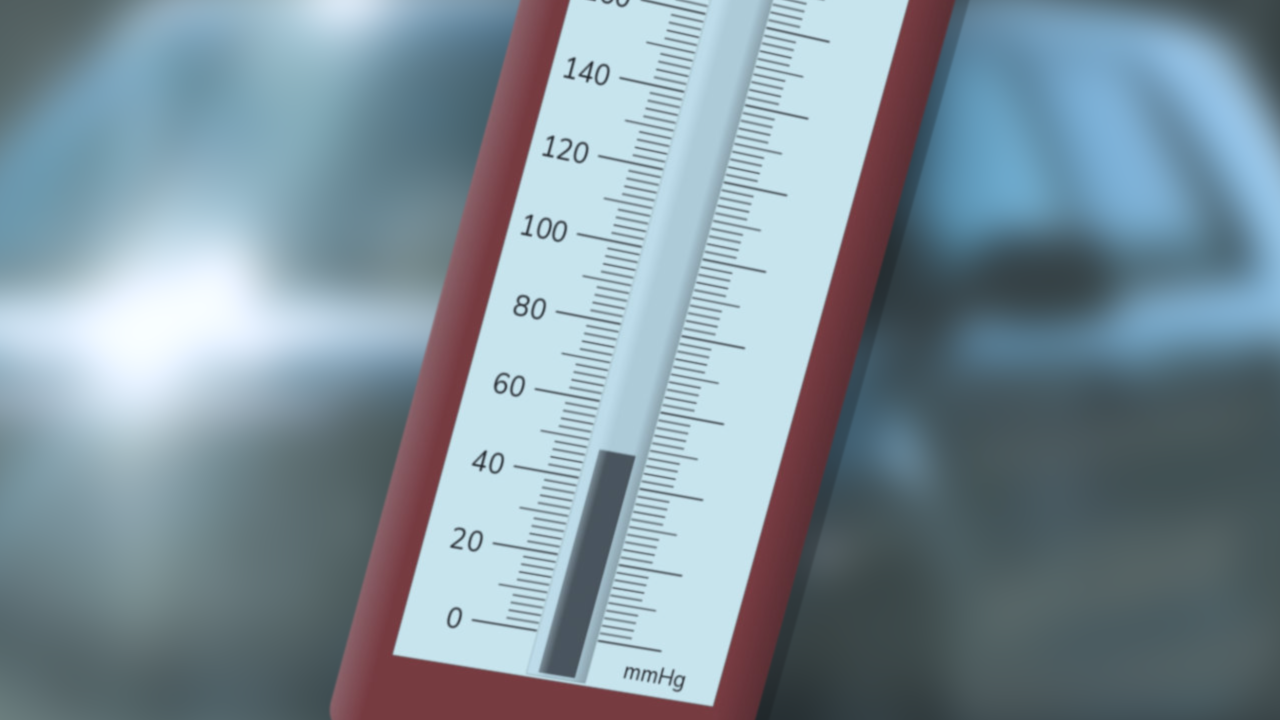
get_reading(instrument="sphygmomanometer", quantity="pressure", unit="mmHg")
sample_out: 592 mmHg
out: 48 mmHg
